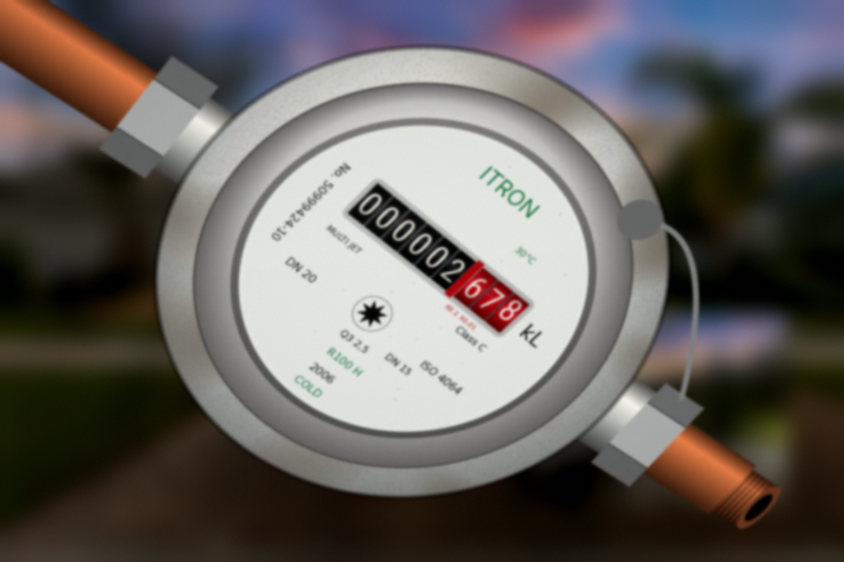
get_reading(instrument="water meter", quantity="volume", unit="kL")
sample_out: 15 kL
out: 2.678 kL
